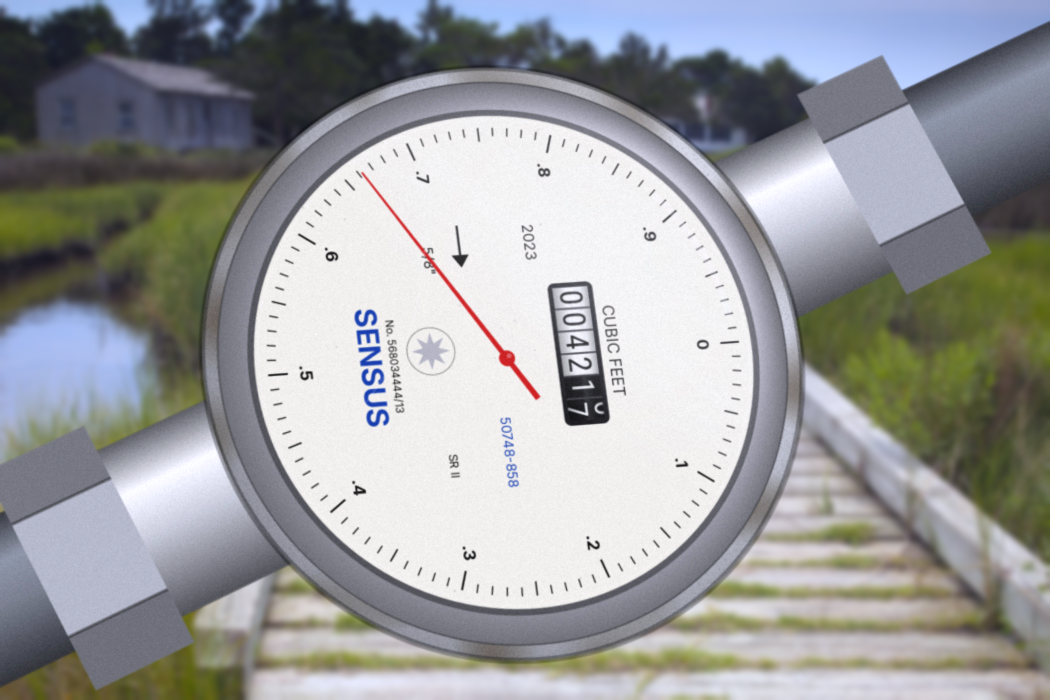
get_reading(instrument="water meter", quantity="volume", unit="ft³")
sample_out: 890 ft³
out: 4216.66 ft³
